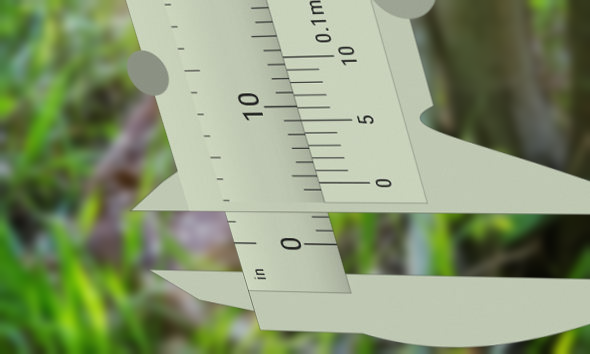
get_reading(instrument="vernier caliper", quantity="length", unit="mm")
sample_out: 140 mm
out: 4.5 mm
